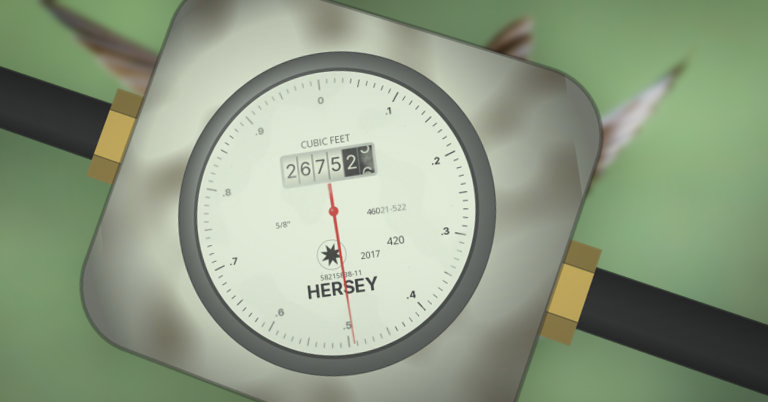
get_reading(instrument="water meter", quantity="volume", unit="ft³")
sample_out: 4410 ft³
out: 267525.49 ft³
